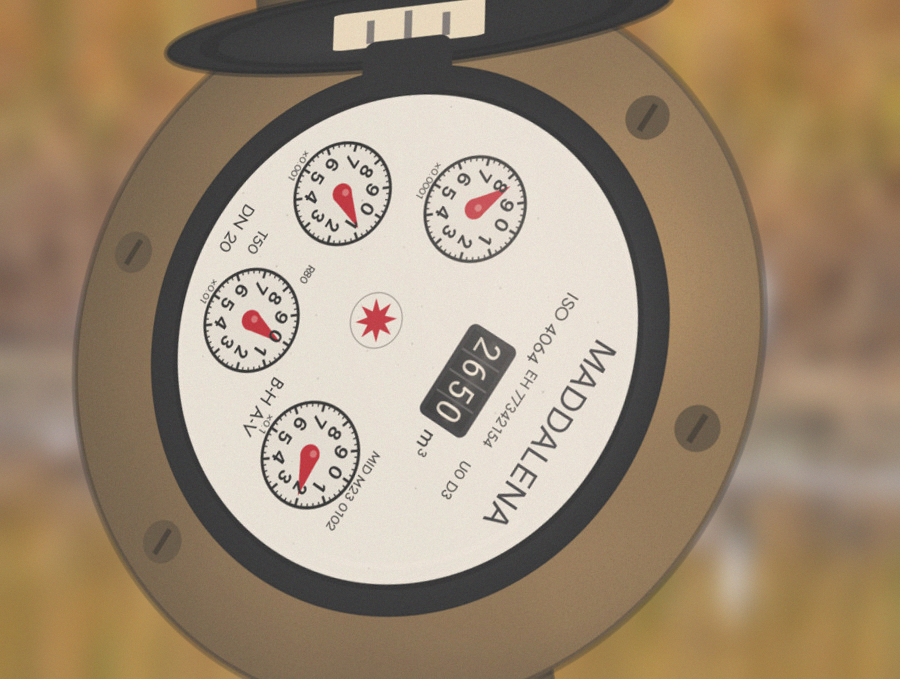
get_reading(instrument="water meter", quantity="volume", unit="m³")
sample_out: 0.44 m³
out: 2650.2008 m³
